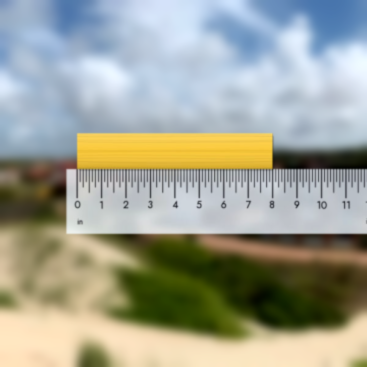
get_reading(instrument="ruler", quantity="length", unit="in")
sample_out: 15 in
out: 8 in
